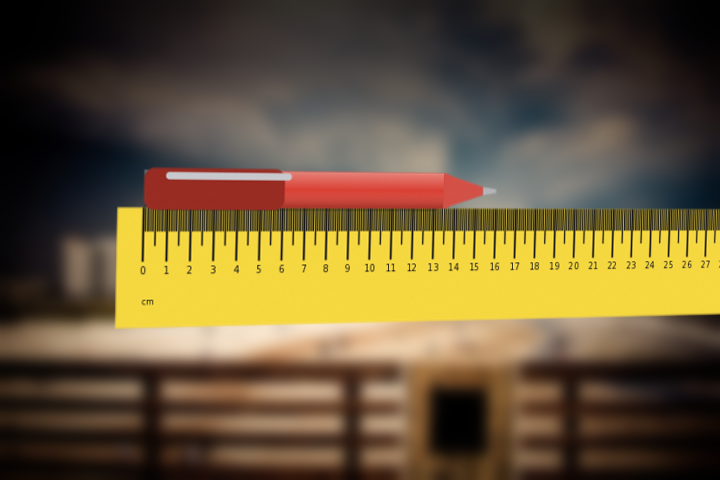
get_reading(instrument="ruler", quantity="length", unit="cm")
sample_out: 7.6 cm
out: 16 cm
